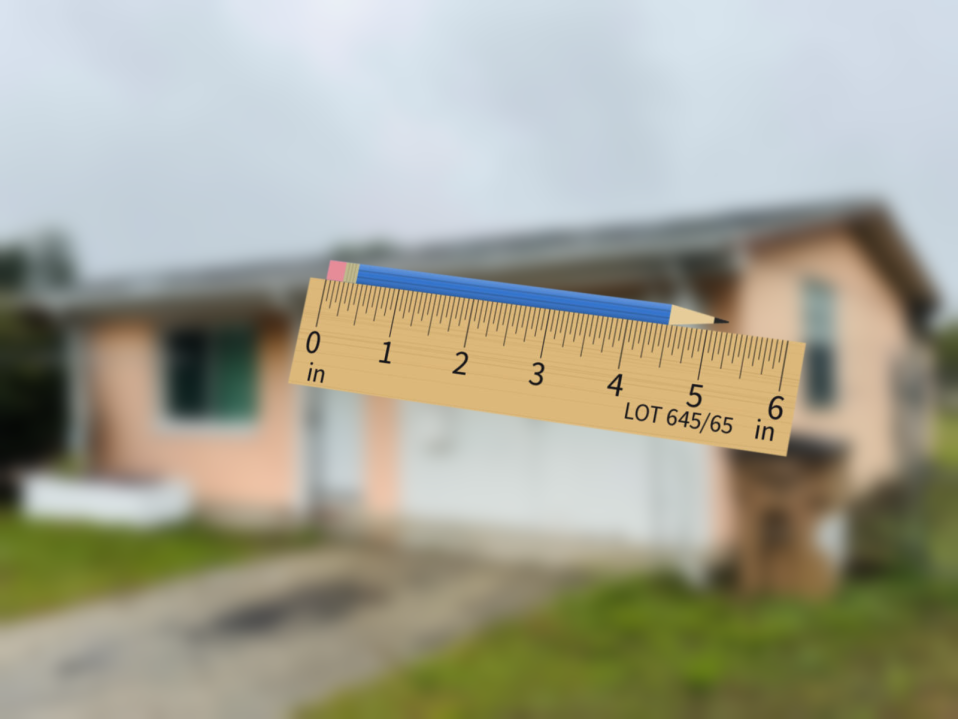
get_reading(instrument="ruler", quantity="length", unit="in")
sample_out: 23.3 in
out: 5.25 in
